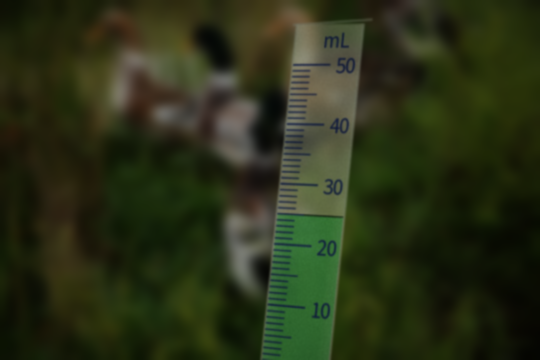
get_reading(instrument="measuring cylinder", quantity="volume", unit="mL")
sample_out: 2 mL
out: 25 mL
